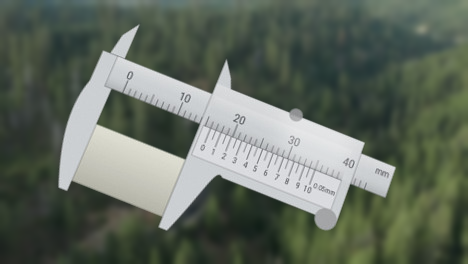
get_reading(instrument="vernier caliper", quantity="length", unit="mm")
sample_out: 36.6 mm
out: 16.0 mm
